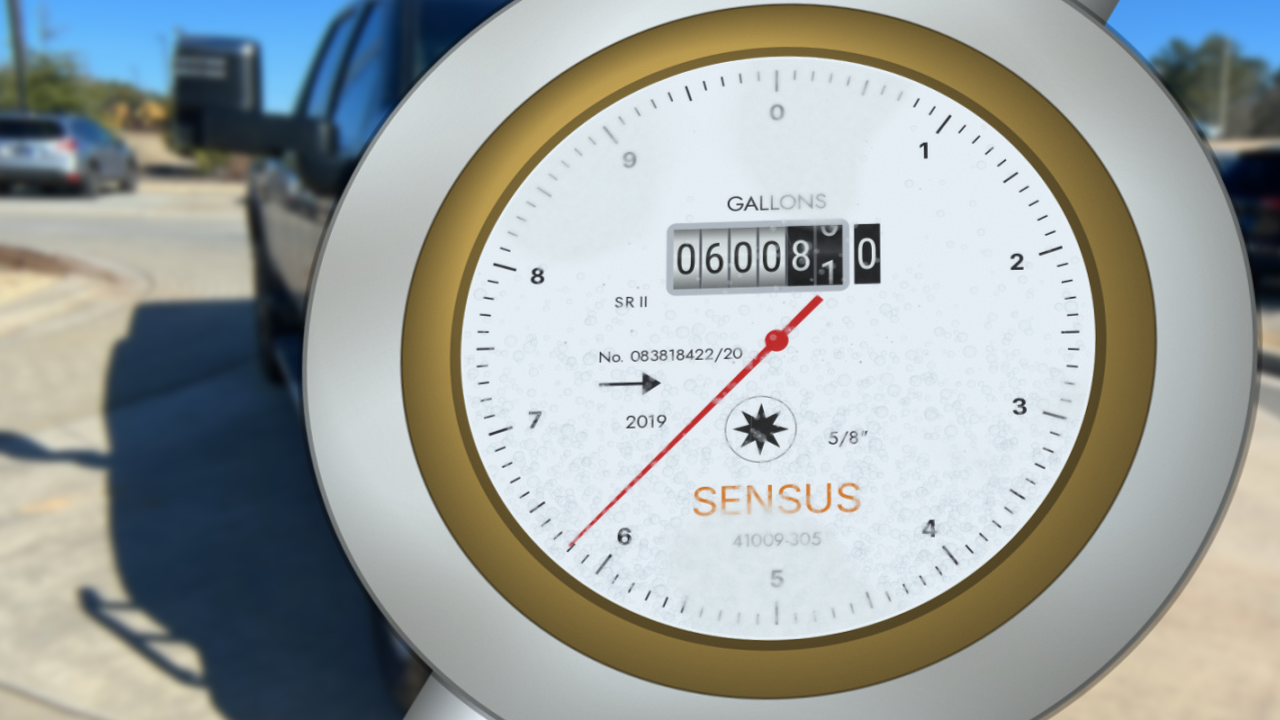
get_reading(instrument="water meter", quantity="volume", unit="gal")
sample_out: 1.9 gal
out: 600806.2 gal
